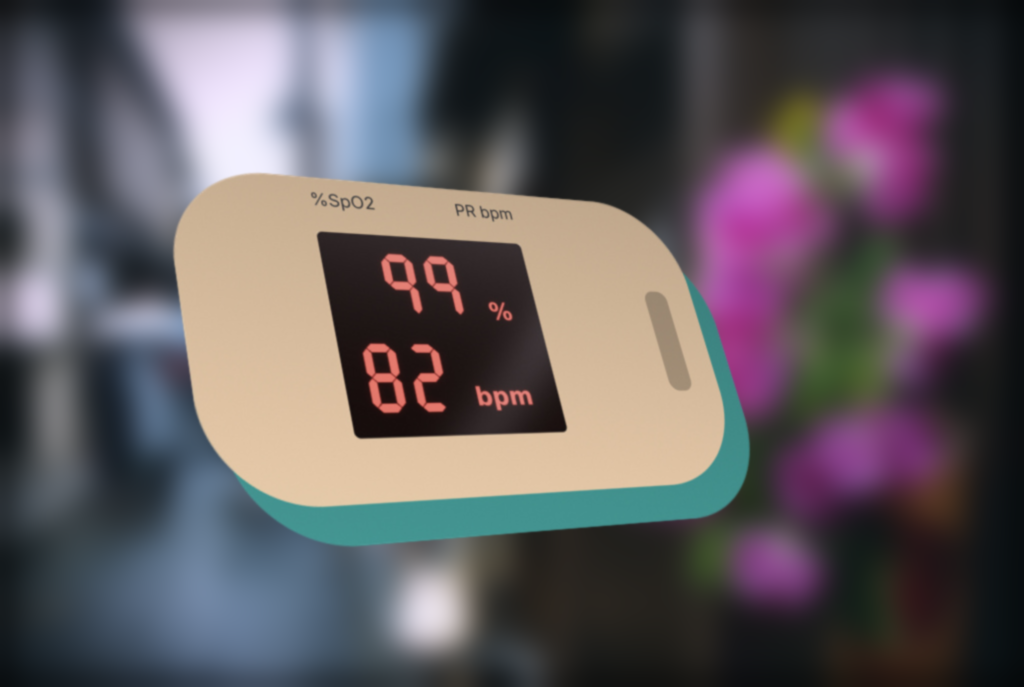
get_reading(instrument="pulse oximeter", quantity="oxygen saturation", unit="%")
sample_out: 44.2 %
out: 99 %
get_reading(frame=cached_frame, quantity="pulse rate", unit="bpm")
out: 82 bpm
